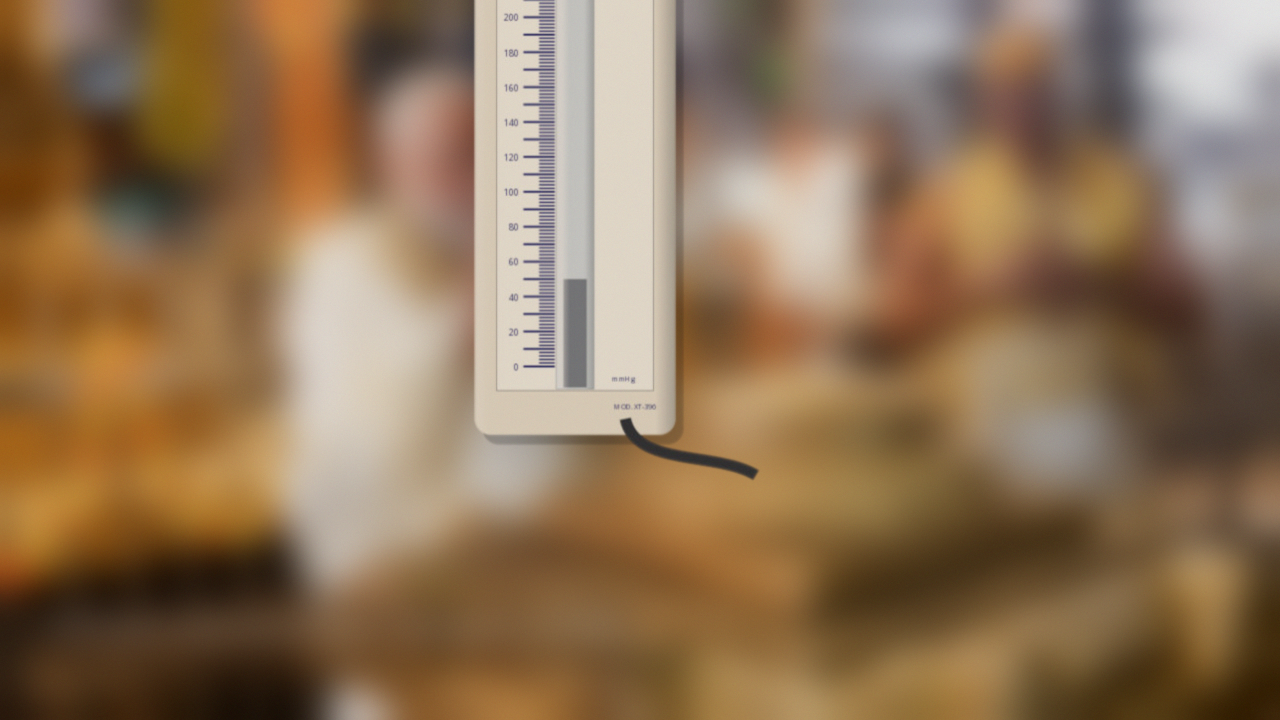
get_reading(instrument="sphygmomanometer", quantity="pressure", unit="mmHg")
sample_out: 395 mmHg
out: 50 mmHg
